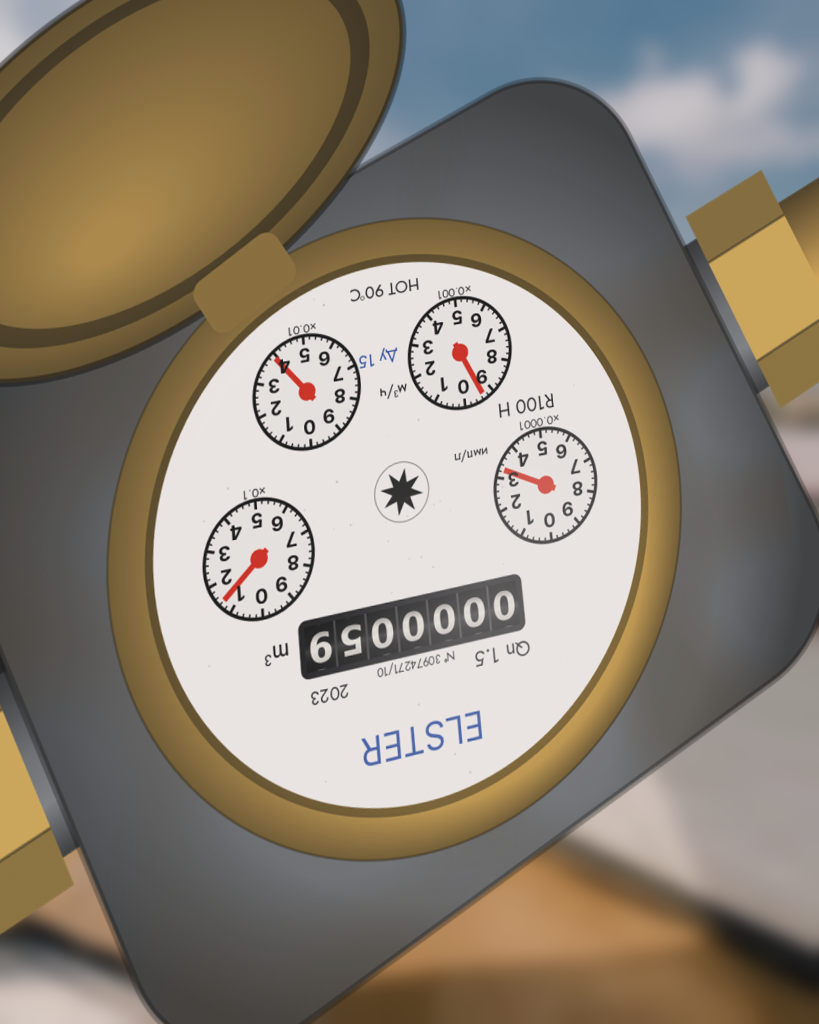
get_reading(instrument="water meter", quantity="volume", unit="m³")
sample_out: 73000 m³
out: 59.1393 m³
